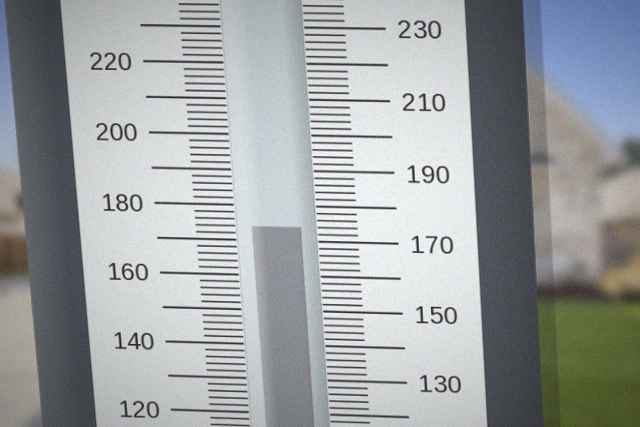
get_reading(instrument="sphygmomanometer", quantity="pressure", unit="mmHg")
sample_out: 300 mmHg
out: 174 mmHg
